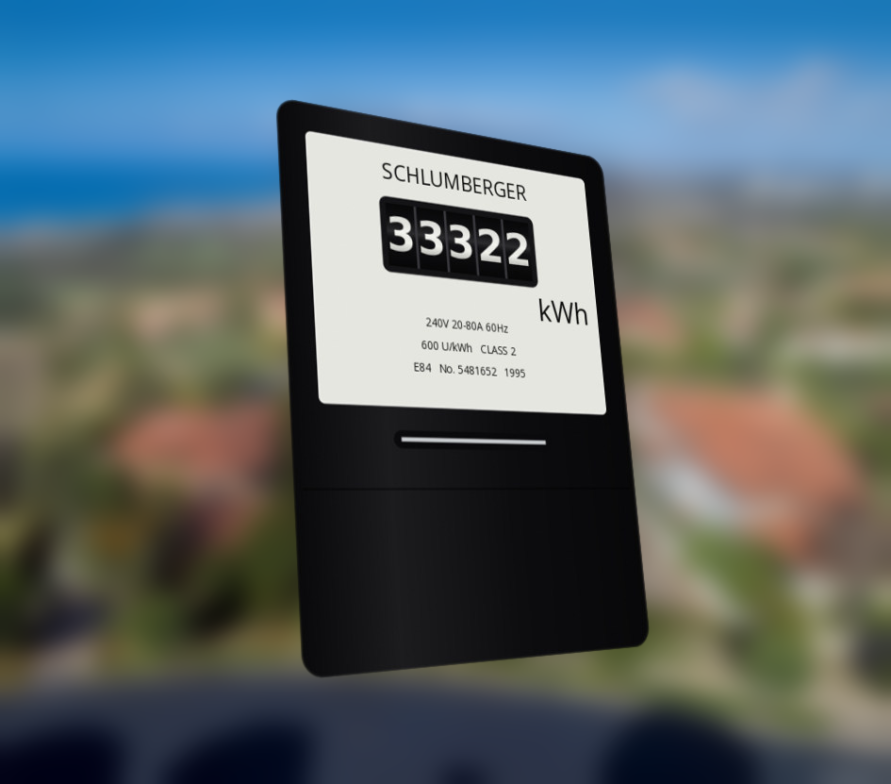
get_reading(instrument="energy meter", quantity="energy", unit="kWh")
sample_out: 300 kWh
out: 33322 kWh
